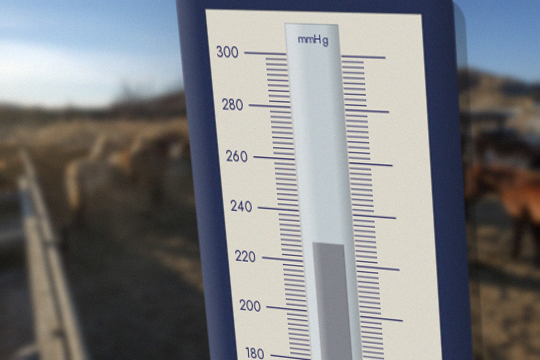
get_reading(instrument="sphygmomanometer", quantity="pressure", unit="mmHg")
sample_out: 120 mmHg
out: 228 mmHg
